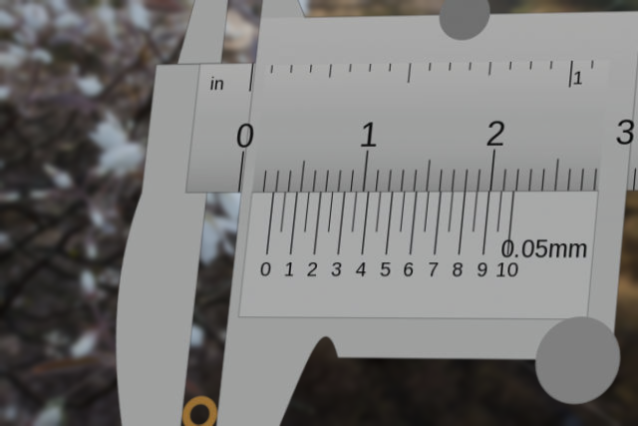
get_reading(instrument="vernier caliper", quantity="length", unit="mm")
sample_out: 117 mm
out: 2.8 mm
